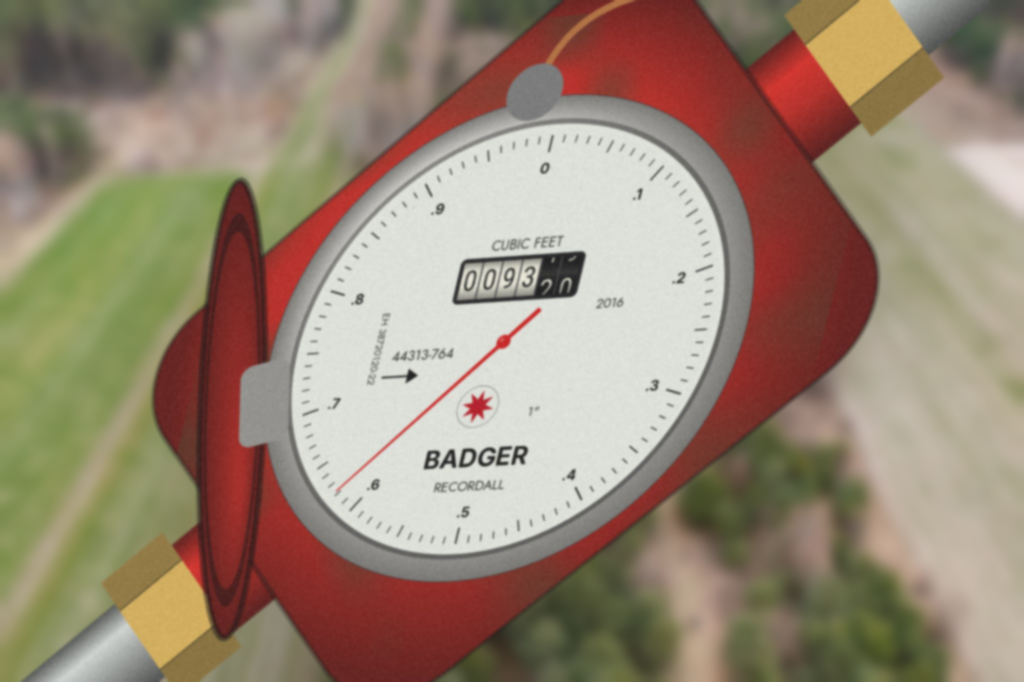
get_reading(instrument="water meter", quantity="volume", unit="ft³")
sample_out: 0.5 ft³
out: 9319.62 ft³
